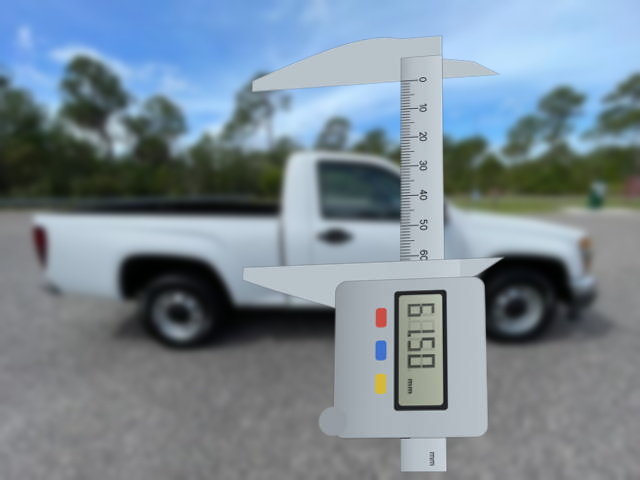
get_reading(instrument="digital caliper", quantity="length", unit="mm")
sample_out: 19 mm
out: 61.50 mm
